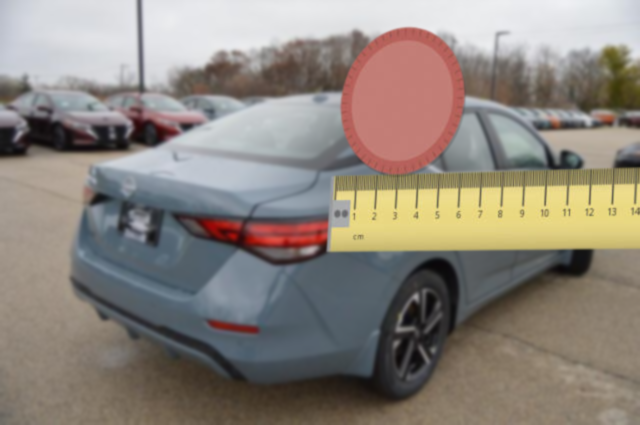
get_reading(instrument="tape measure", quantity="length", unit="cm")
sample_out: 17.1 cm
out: 6 cm
